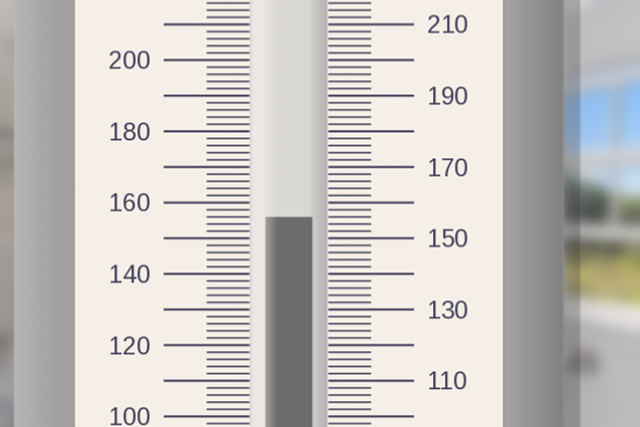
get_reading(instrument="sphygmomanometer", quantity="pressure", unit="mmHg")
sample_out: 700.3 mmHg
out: 156 mmHg
